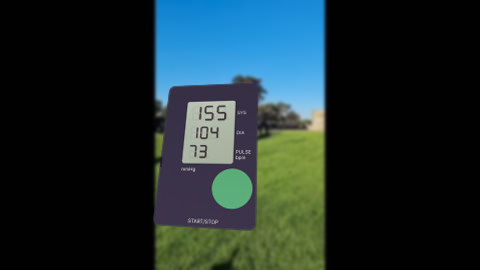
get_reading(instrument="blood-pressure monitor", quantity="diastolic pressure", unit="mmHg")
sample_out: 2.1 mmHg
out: 104 mmHg
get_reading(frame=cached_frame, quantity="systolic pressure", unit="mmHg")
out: 155 mmHg
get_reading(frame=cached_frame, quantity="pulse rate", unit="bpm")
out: 73 bpm
